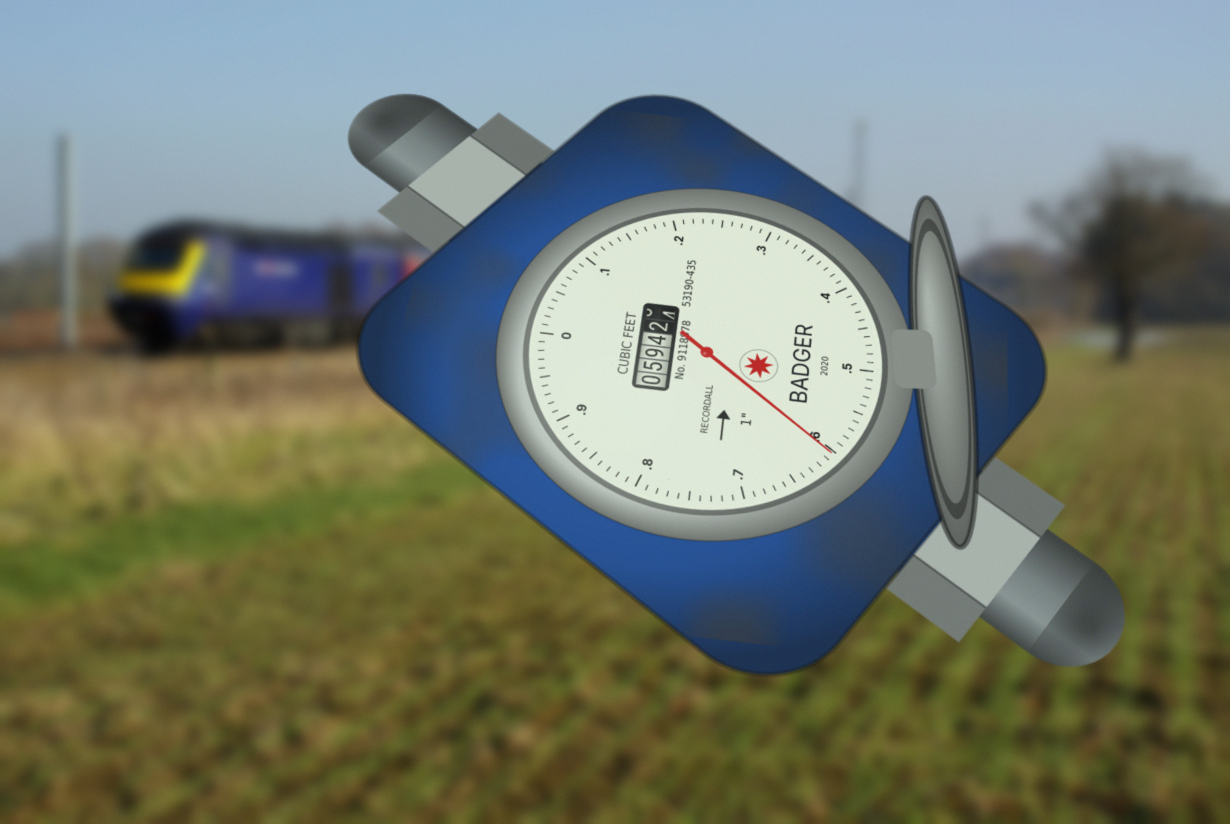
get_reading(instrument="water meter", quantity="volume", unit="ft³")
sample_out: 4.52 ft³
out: 59423.60 ft³
